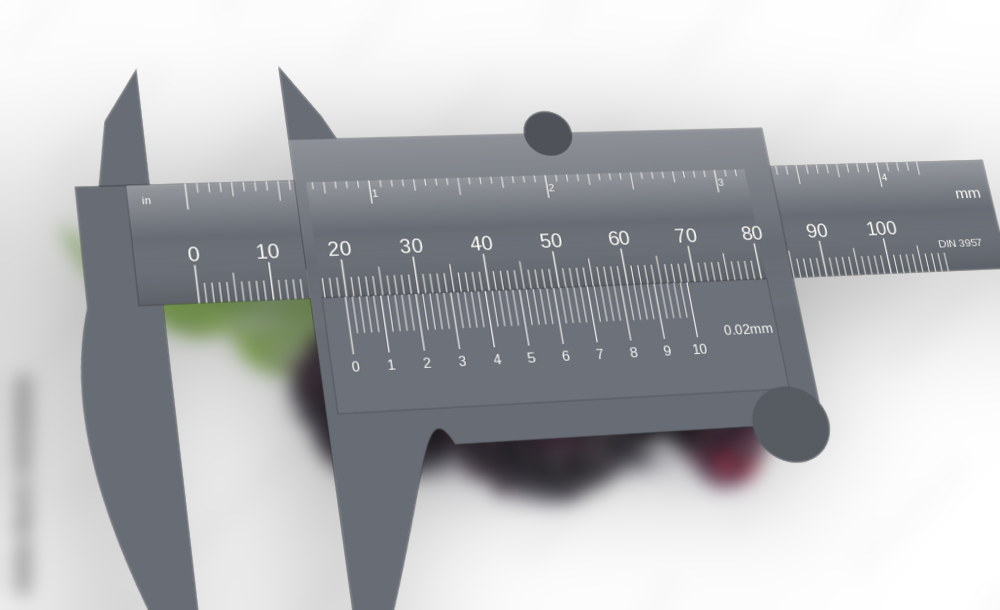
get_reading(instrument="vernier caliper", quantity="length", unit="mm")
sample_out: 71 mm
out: 19.8 mm
